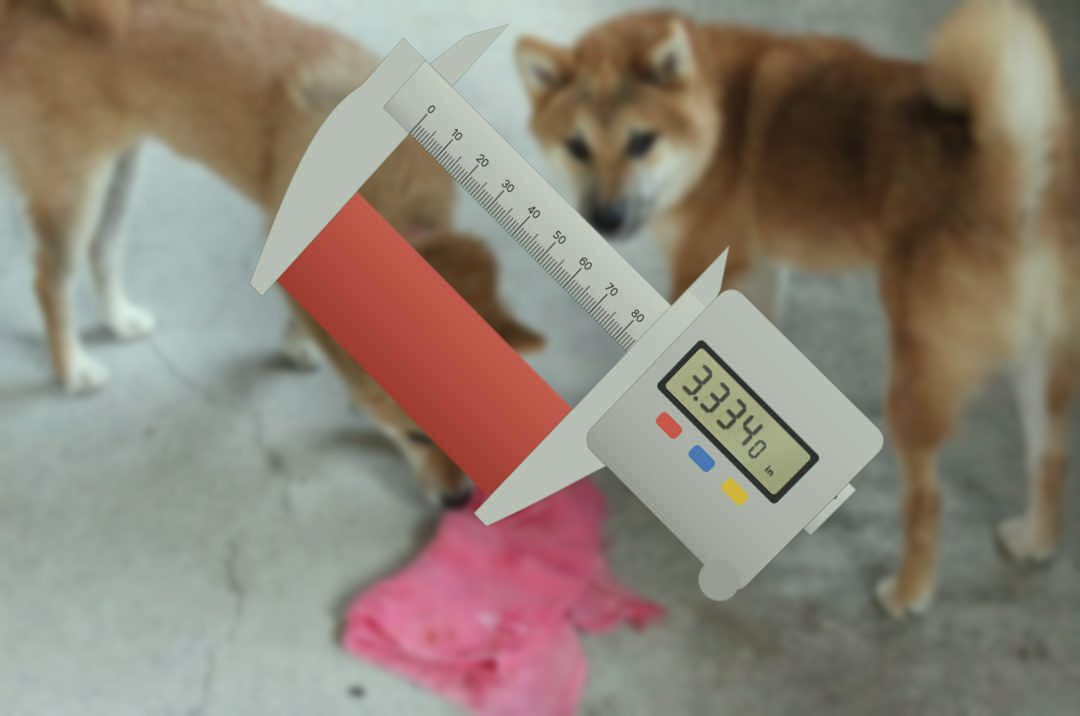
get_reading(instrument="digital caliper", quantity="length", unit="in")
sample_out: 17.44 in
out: 3.3340 in
